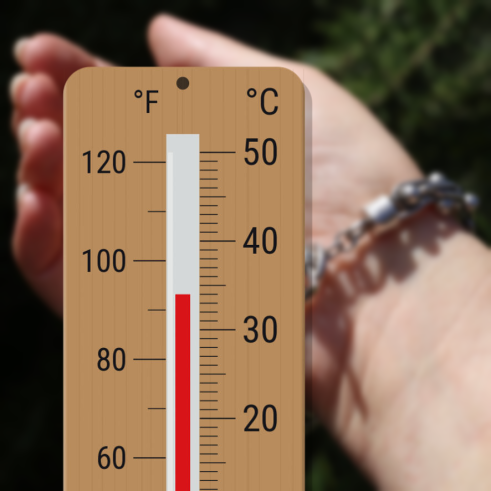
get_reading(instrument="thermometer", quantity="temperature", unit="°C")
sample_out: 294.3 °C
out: 34 °C
